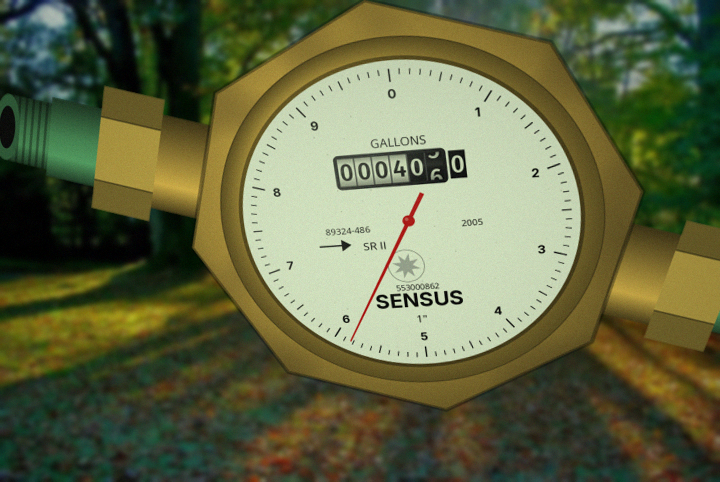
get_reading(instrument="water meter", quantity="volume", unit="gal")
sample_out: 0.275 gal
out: 4055.8 gal
